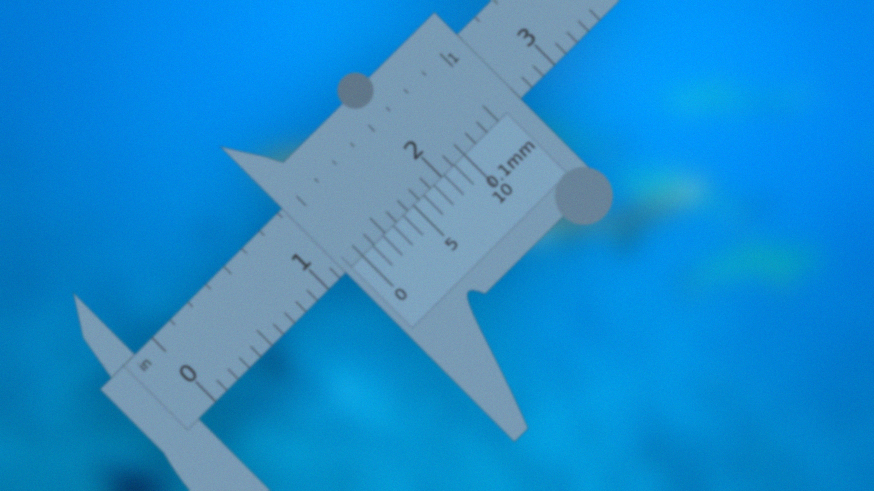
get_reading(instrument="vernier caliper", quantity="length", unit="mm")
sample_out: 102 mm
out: 13.0 mm
